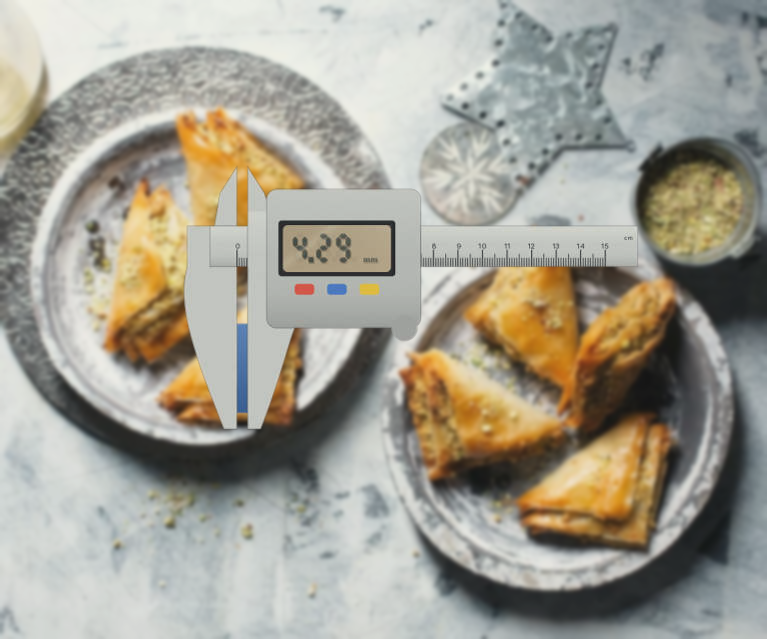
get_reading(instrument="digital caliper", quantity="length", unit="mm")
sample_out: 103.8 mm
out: 4.29 mm
